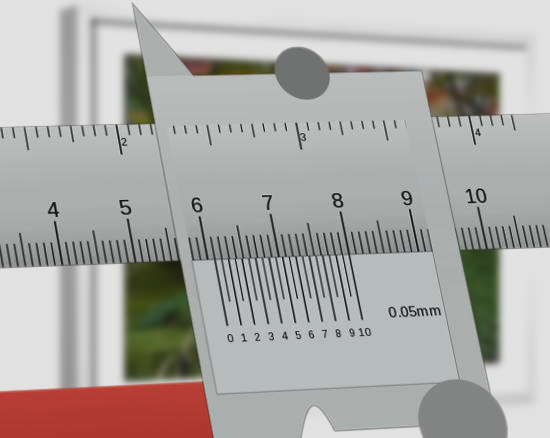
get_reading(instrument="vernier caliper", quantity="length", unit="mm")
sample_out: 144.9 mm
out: 61.0 mm
